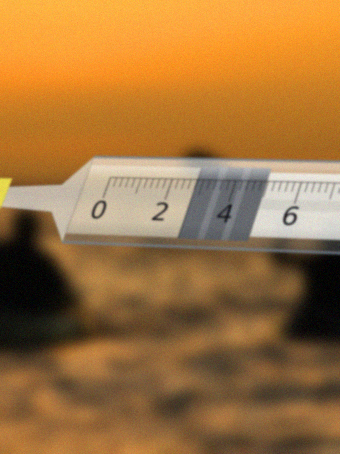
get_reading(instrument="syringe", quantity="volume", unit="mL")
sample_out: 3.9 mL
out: 2.8 mL
